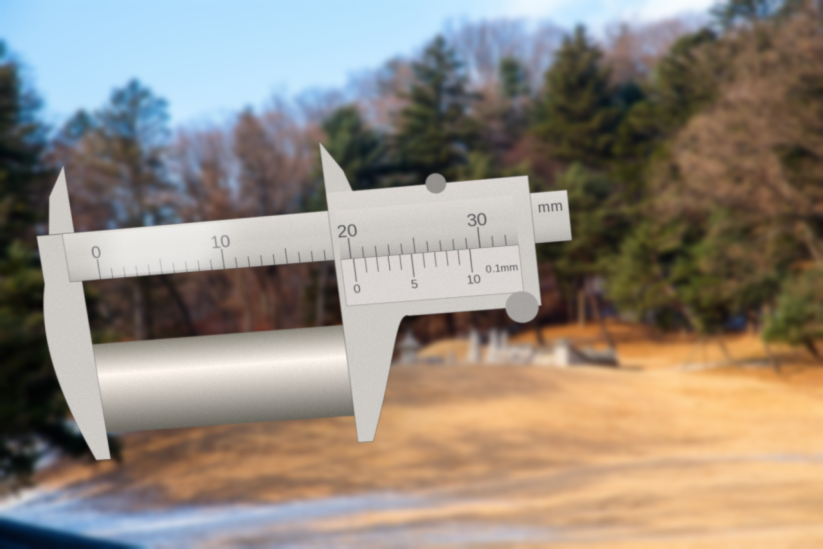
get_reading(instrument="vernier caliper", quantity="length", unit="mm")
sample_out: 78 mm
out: 20.2 mm
